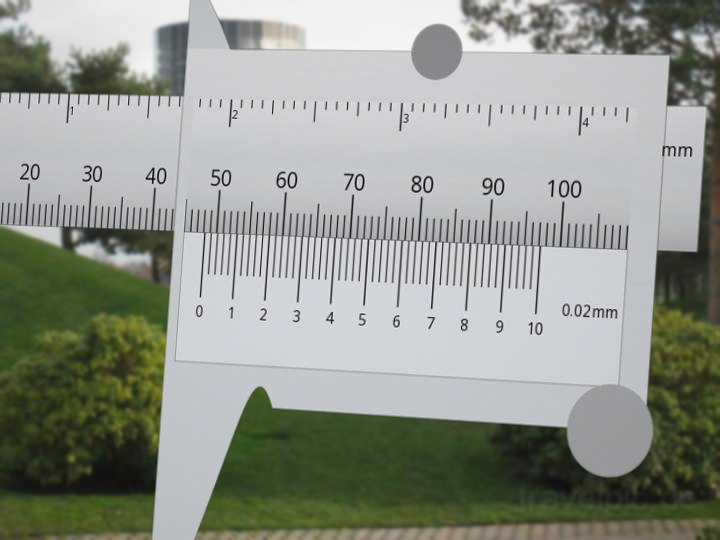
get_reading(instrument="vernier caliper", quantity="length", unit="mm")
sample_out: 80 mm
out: 48.2 mm
